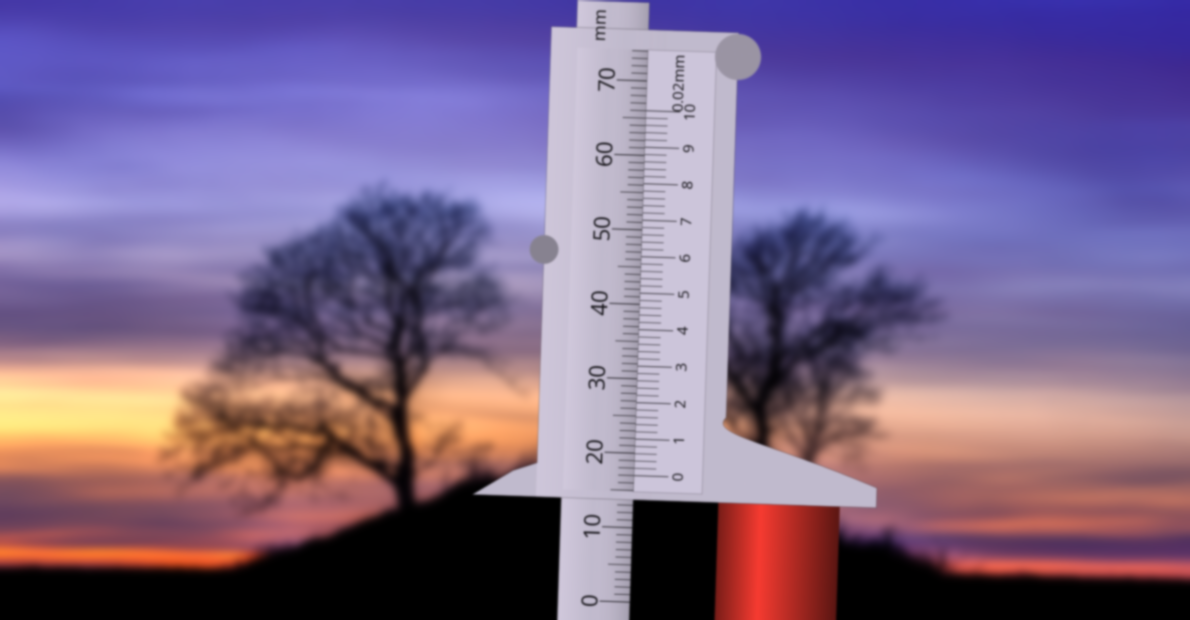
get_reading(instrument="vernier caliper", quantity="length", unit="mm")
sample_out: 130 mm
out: 17.0 mm
